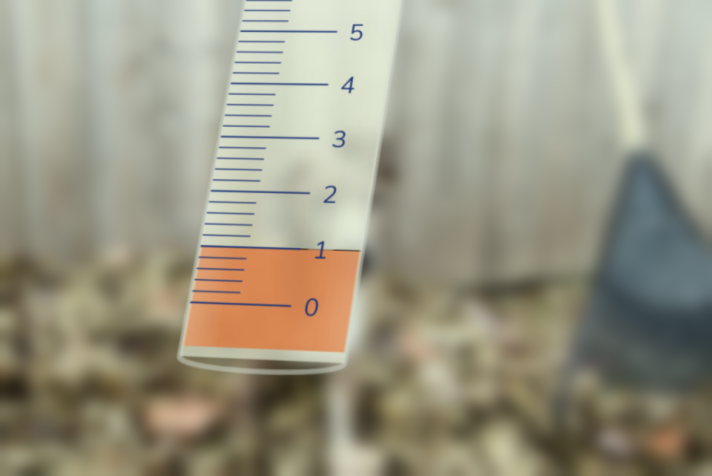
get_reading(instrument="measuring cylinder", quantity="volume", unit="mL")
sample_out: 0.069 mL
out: 1 mL
